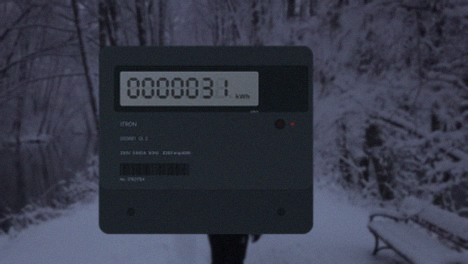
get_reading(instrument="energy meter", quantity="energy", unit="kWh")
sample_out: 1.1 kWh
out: 31 kWh
